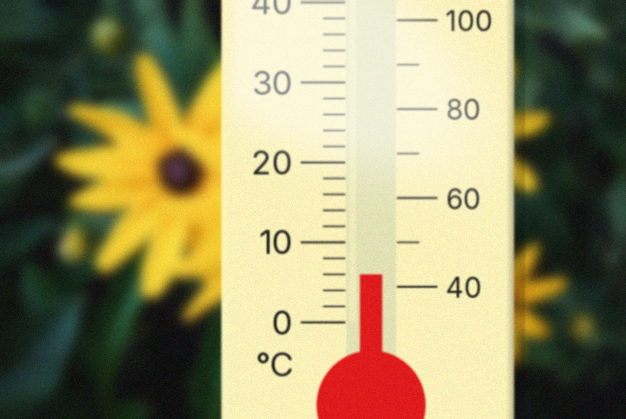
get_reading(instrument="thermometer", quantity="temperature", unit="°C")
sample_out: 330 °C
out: 6 °C
